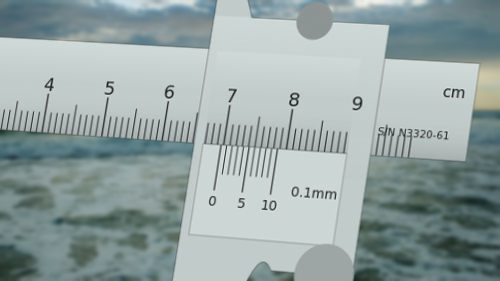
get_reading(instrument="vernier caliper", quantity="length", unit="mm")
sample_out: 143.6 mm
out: 69.6 mm
